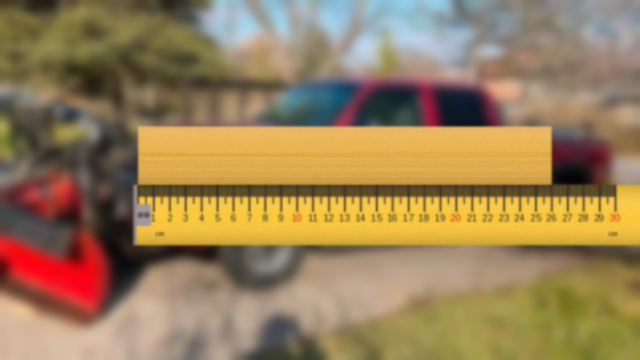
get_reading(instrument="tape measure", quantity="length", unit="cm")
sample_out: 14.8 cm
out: 26 cm
